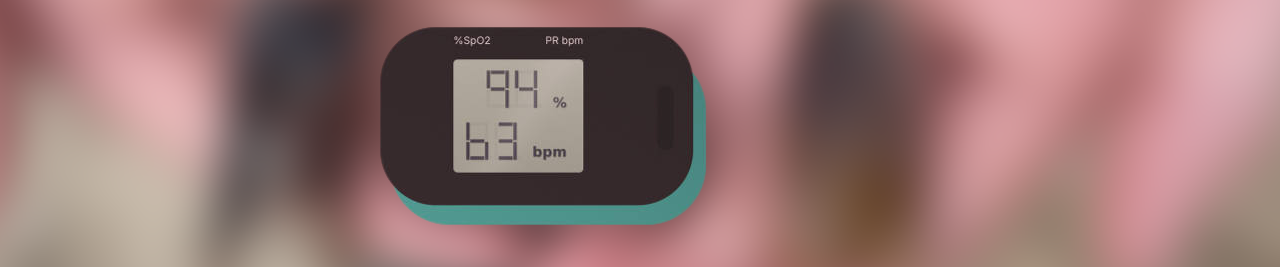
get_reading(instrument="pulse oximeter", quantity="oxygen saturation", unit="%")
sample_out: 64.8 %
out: 94 %
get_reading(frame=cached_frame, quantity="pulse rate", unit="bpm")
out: 63 bpm
